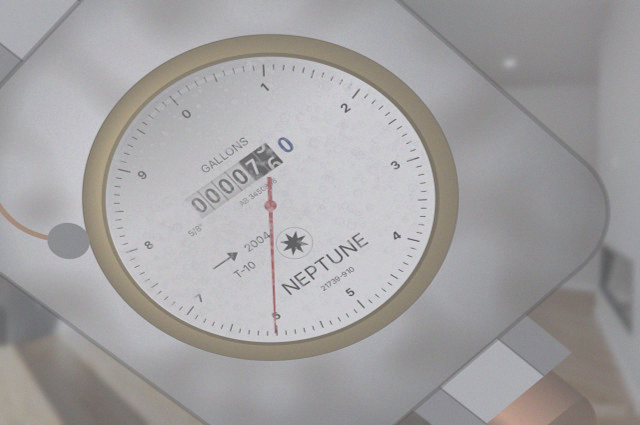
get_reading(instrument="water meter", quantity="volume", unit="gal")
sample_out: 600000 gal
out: 756.0 gal
